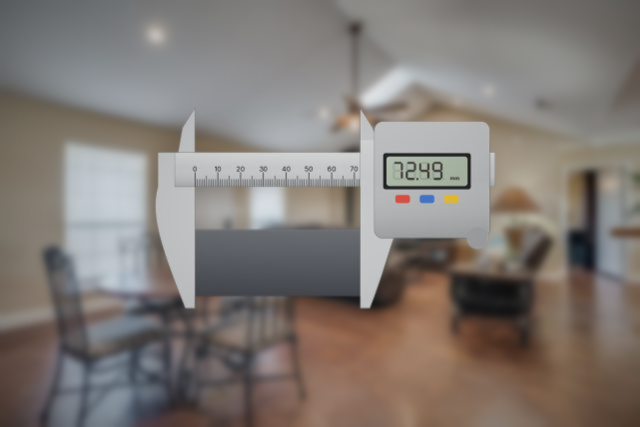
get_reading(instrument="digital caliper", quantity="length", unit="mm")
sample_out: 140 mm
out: 72.49 mm
